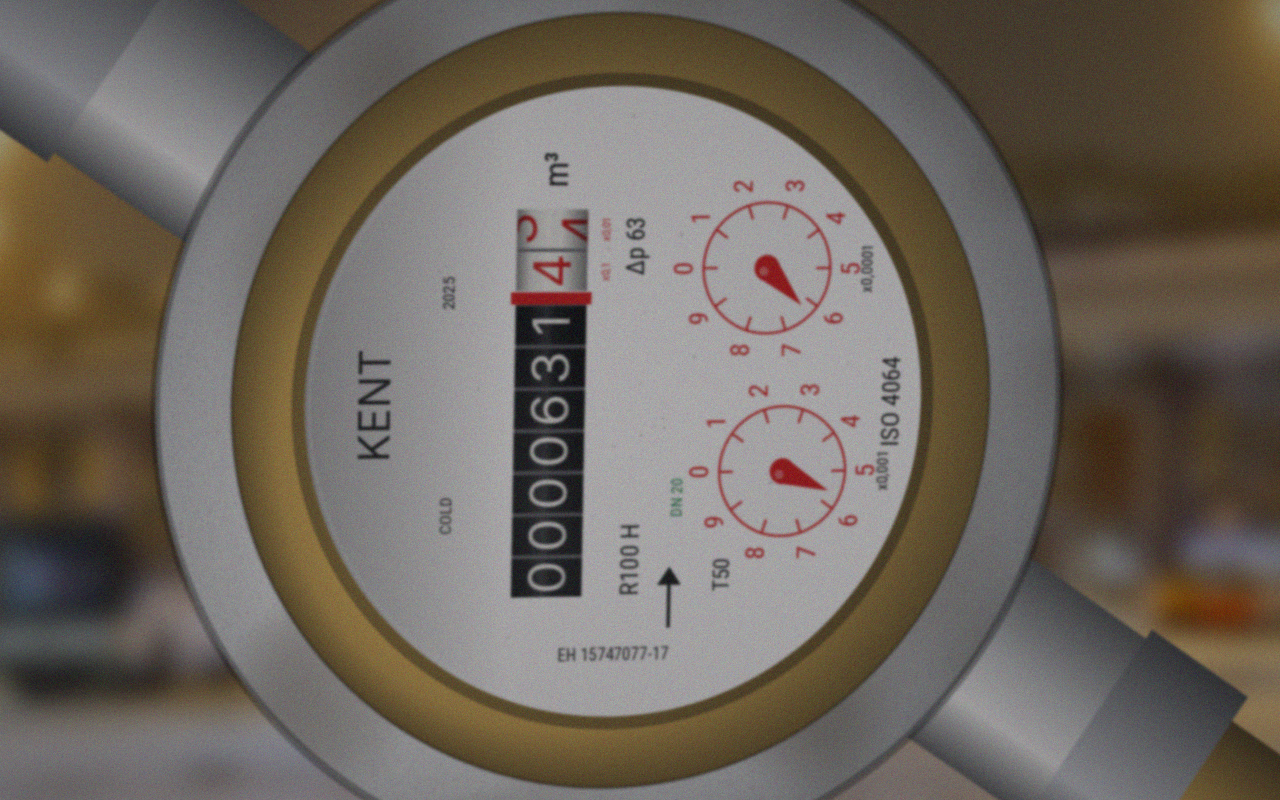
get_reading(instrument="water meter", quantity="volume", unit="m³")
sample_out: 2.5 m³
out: 631.4356 m³
